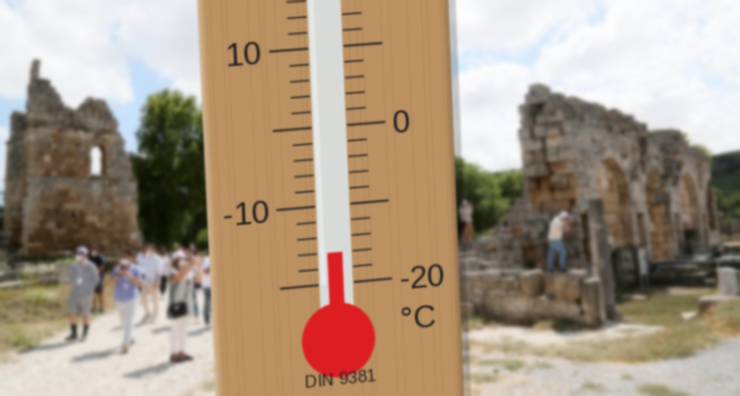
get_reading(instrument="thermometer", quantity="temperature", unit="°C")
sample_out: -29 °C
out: -16 °C
